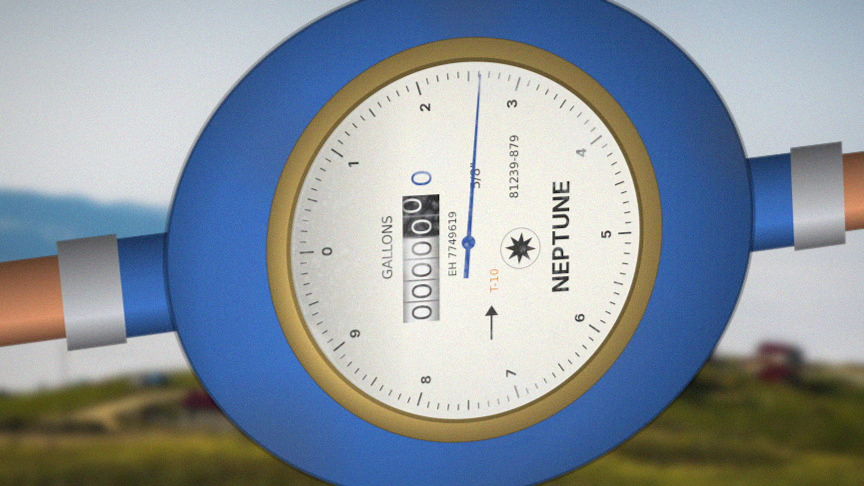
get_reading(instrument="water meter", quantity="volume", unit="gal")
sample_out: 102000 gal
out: 2.6 gal
